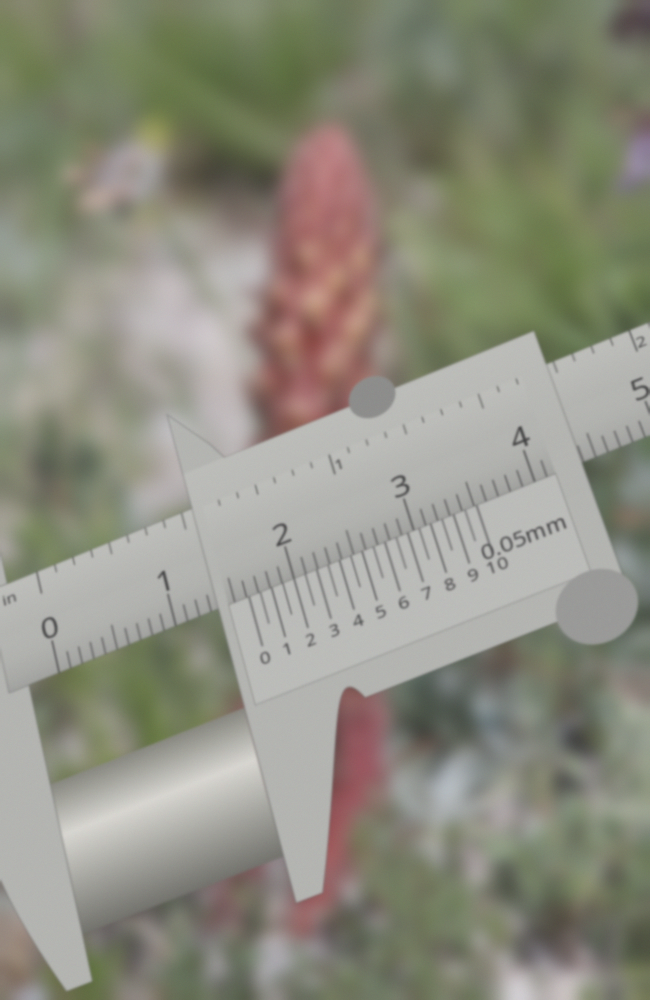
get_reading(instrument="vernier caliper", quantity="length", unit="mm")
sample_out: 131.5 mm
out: 16.2 mm
